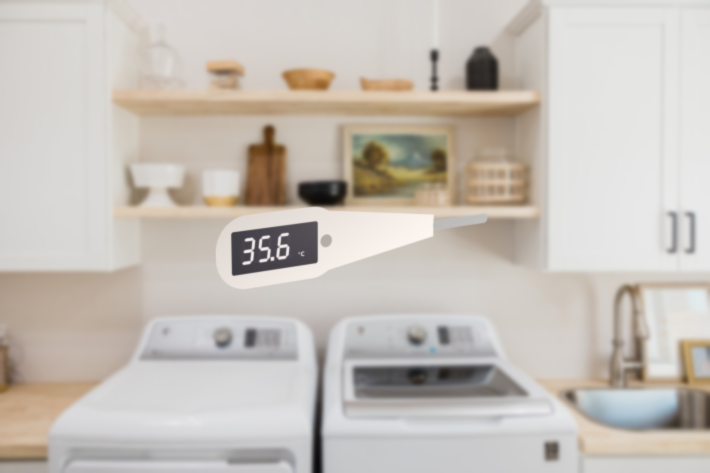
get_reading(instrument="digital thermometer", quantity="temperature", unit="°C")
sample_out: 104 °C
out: 35.6 °C
